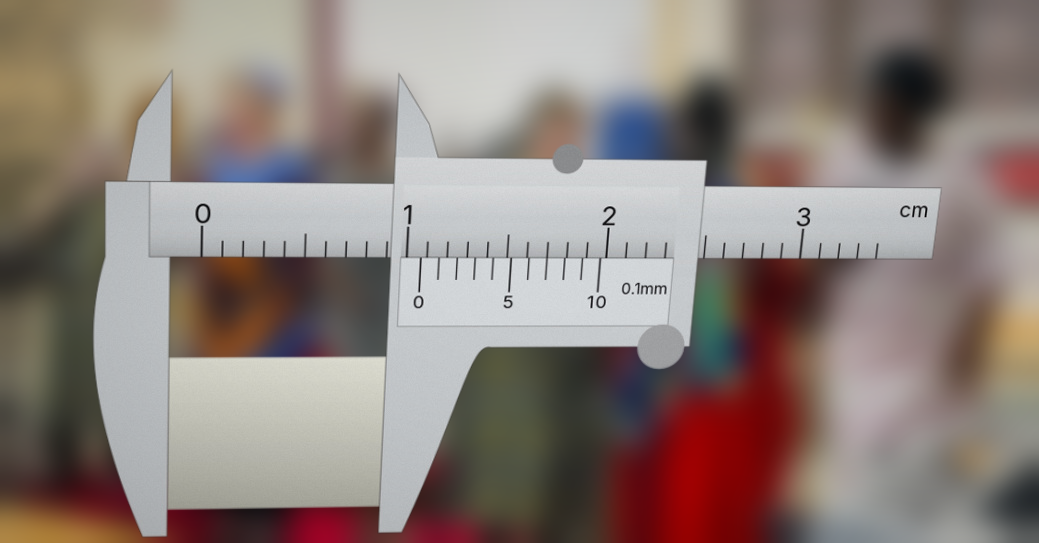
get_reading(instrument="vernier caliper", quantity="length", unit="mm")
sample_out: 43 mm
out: 10.7 mm
